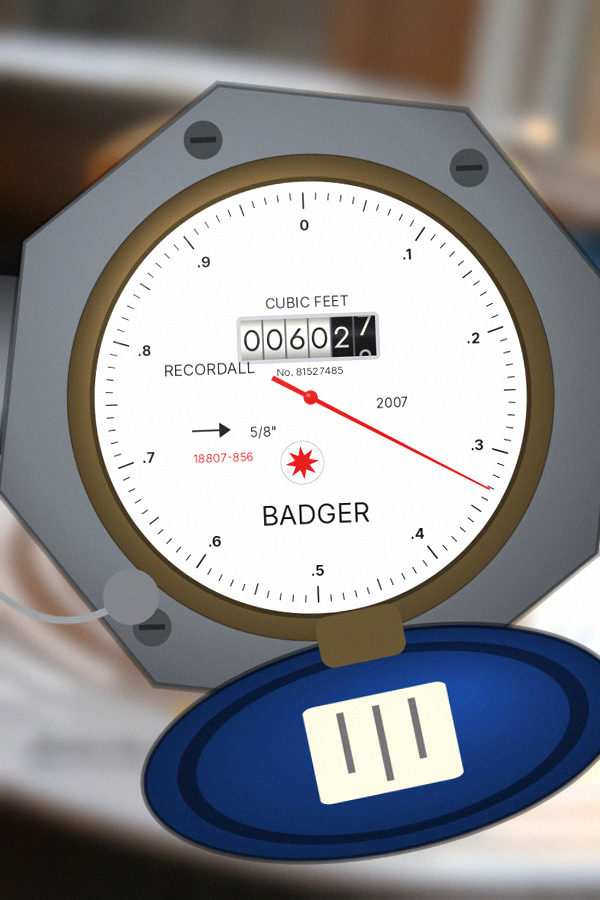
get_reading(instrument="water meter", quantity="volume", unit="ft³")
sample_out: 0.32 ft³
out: 6027.33 ft³
